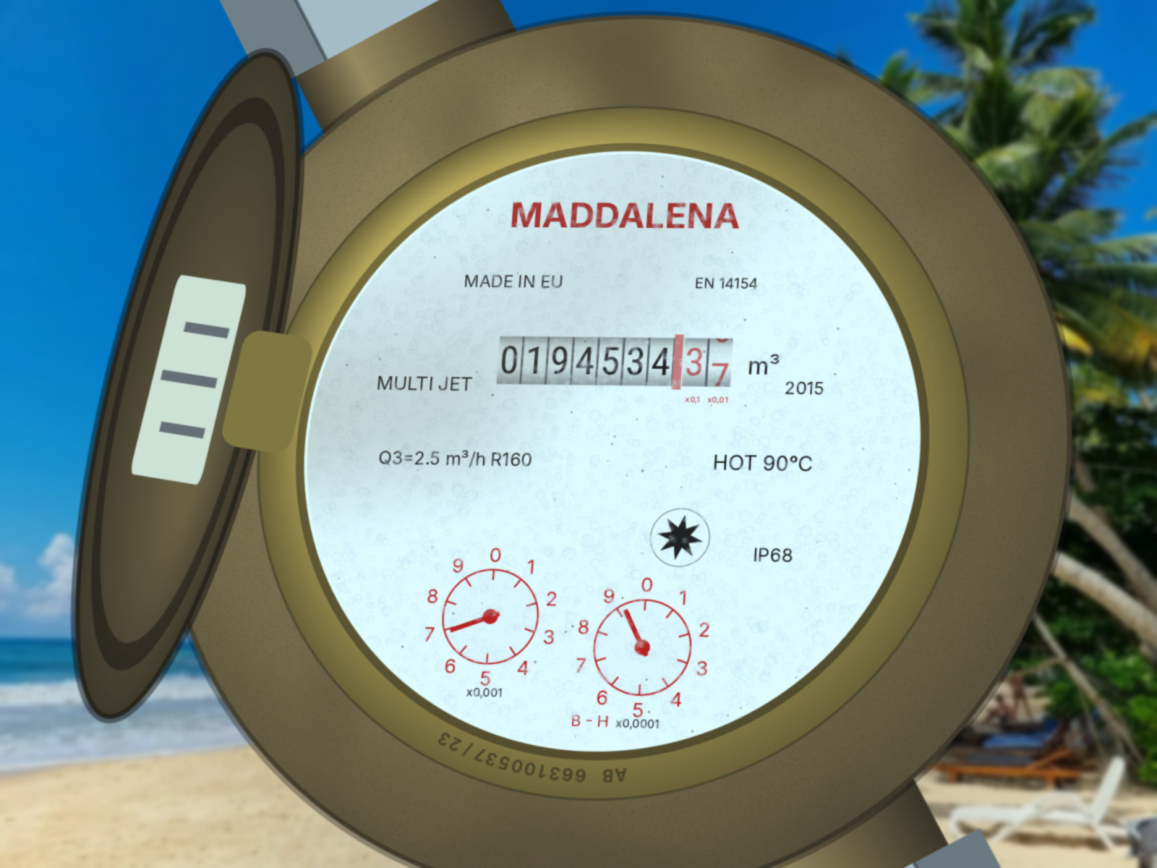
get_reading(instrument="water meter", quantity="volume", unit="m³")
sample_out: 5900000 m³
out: 194534.3669 m³
